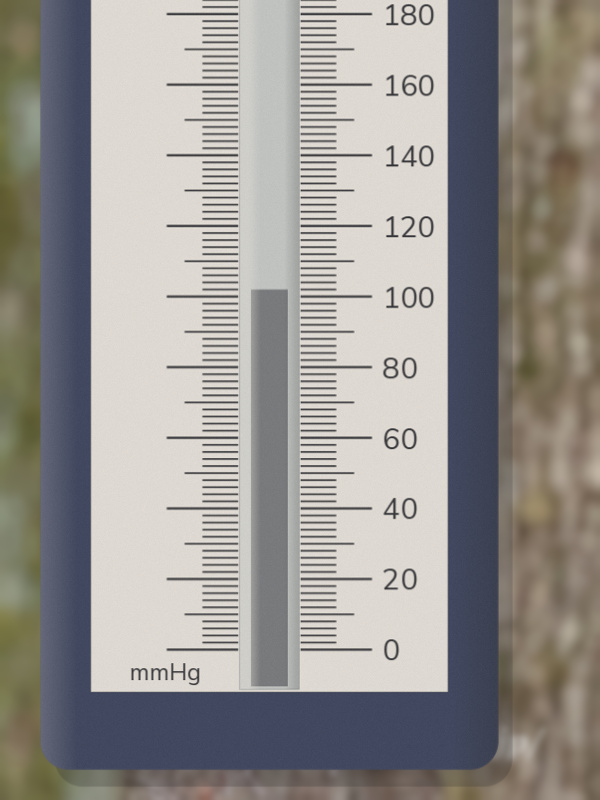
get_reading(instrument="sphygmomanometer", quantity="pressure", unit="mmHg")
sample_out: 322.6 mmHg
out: 102 mmHg
